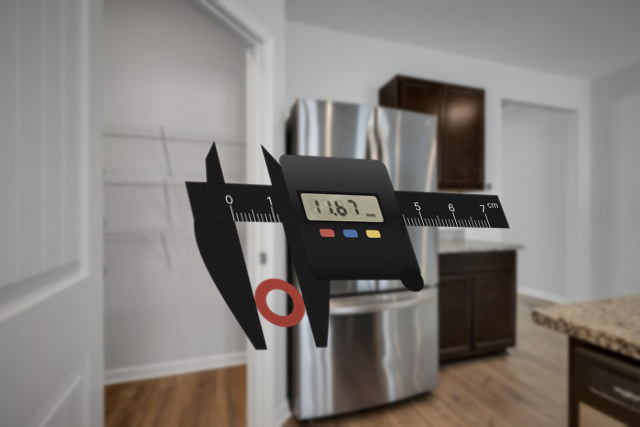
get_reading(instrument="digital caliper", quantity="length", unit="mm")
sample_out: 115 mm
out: 11.67 mm
